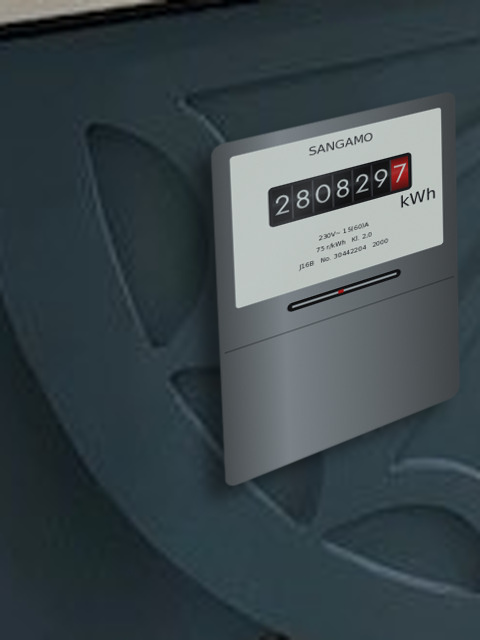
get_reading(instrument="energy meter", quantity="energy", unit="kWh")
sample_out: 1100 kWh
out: 280829.7 kWh
